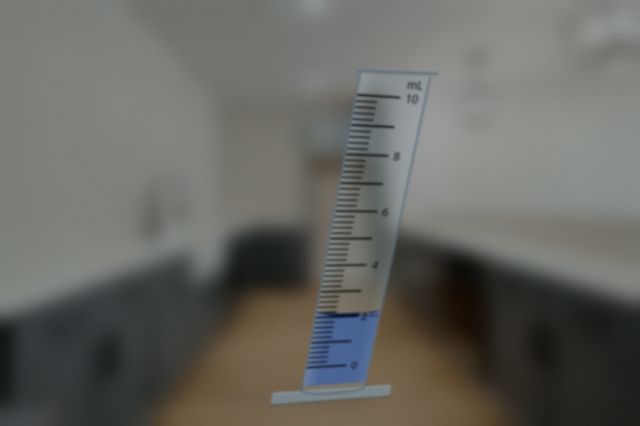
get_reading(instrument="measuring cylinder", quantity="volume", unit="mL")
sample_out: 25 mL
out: 2 mL
